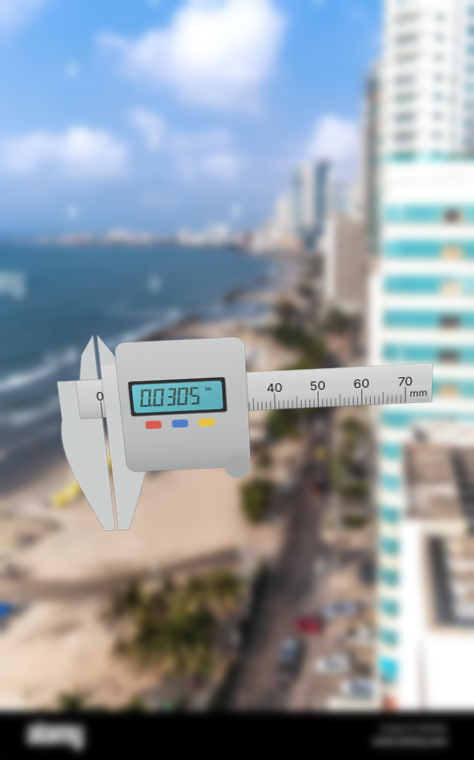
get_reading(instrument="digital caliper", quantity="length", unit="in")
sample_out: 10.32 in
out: 0.0305 in
